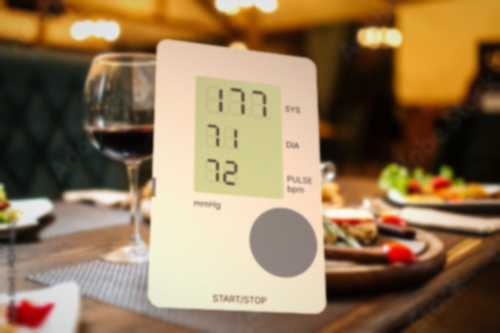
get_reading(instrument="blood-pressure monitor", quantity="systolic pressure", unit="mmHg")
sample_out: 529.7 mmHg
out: 177 mmHg
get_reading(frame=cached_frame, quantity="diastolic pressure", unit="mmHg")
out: 71 mmHg
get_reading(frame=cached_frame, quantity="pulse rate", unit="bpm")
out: 72 bpm
